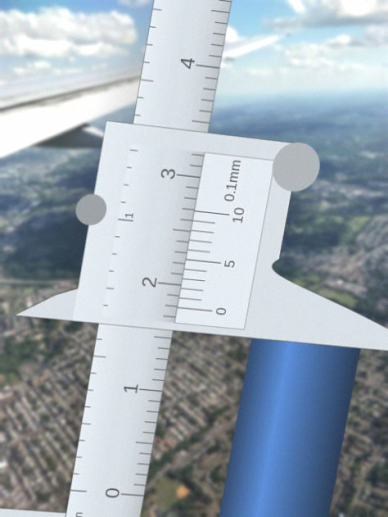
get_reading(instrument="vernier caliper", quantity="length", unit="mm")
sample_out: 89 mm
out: 17.9 mm
